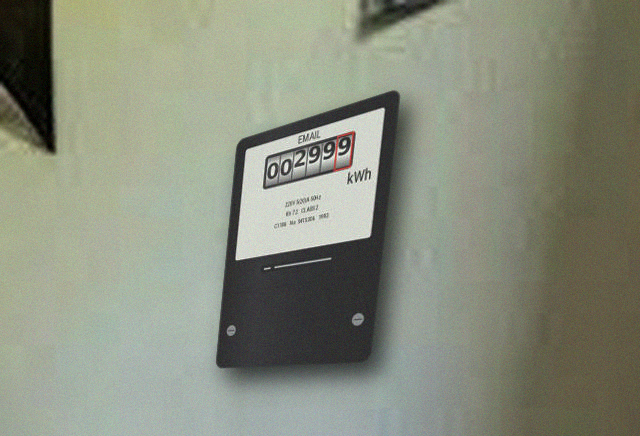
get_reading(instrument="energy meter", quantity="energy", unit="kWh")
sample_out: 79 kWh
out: 299.9 kWh
